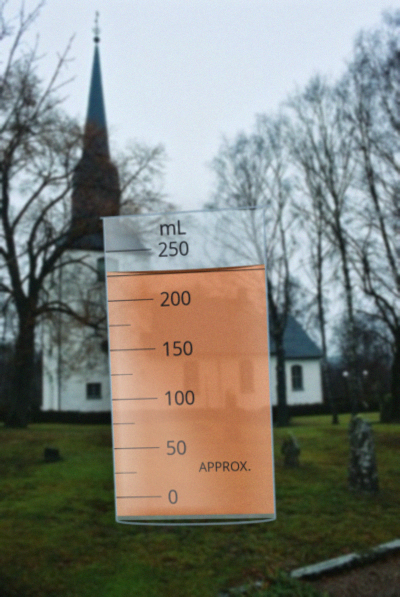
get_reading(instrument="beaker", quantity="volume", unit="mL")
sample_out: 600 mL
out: 225 mL
